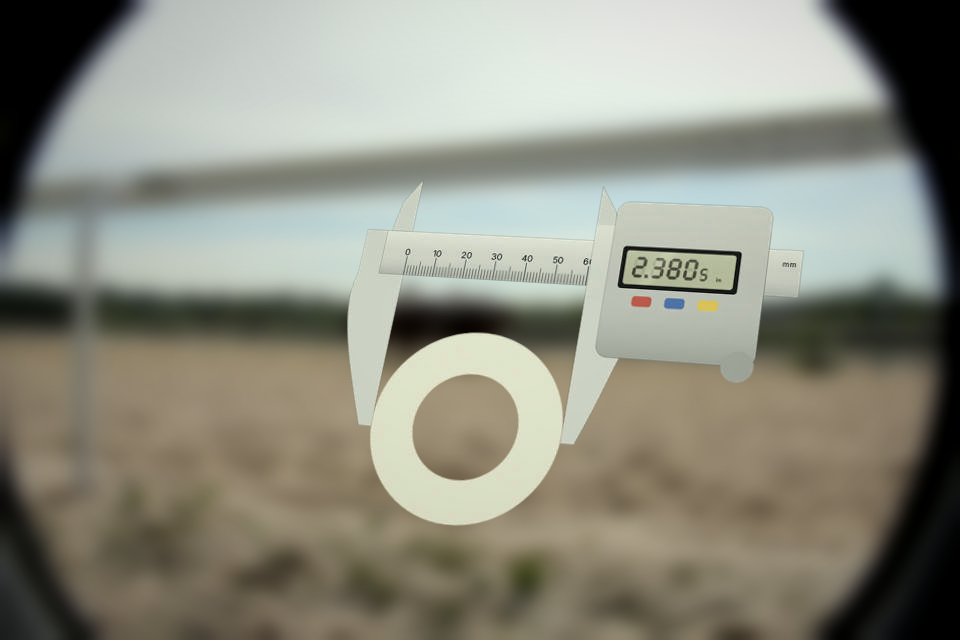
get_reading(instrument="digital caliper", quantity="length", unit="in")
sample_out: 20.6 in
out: 2.3805 in
